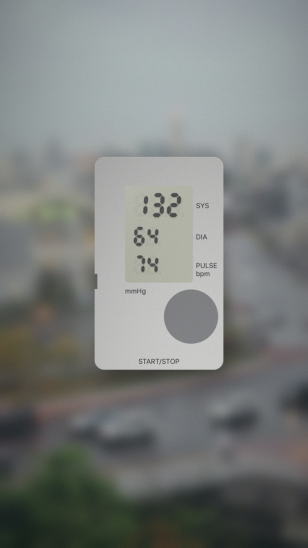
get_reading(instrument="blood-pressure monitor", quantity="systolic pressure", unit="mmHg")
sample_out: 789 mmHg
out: 132 mmHg
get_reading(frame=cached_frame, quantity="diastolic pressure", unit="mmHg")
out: 64 mmHg
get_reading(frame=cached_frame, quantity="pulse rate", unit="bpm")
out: 74 bpm
